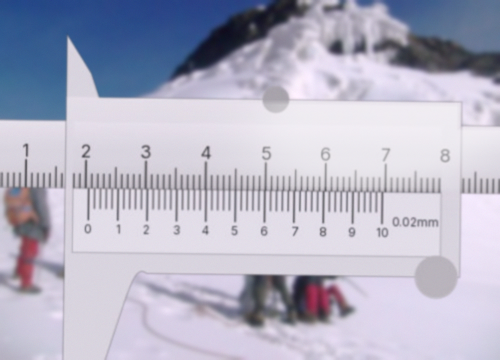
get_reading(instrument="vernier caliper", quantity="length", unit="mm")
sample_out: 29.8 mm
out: 20.5 mm
